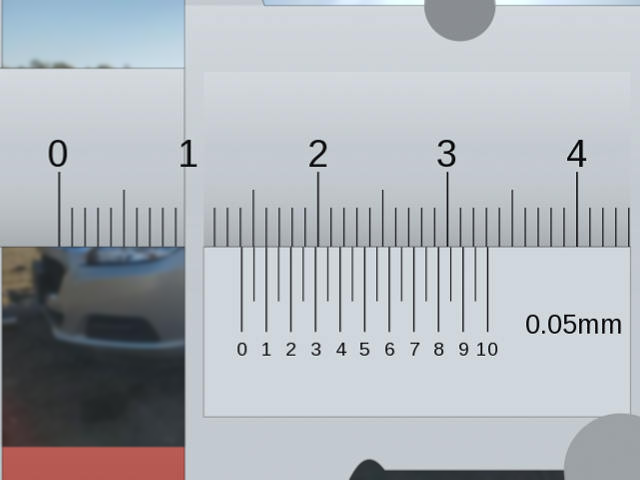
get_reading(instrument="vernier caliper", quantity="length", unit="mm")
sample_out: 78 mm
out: 14.1 mm
